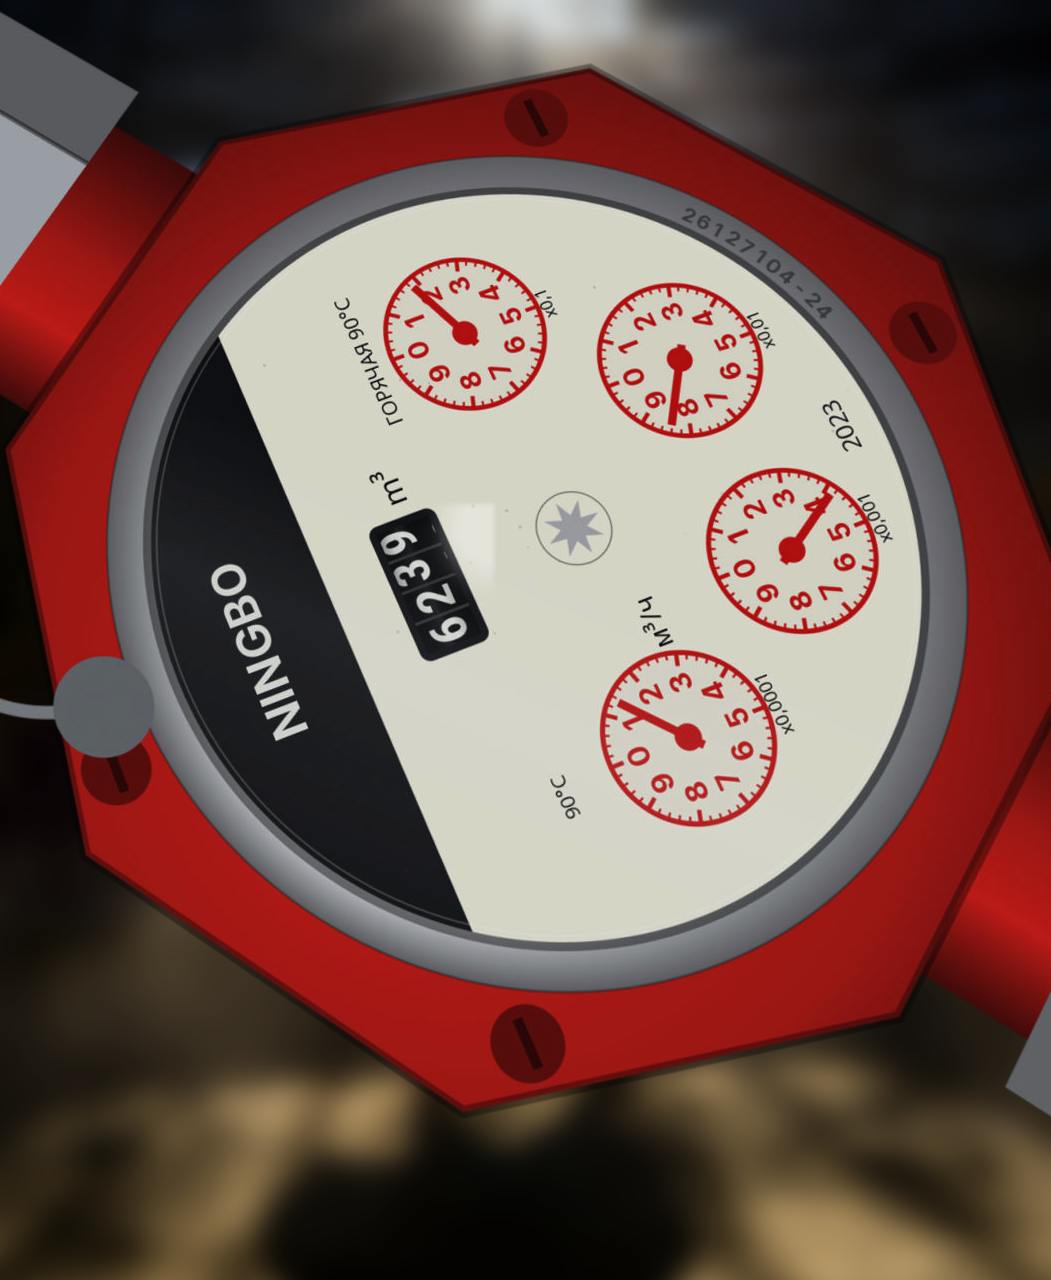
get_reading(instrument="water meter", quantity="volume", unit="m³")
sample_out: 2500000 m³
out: 6239.1841 m³
